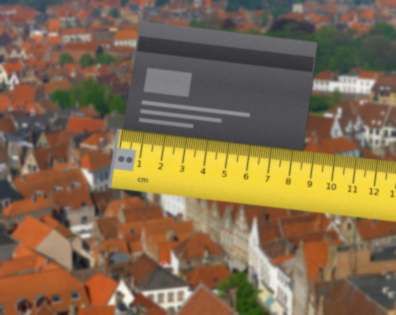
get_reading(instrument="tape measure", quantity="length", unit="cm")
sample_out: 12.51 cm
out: 8.5 cm
